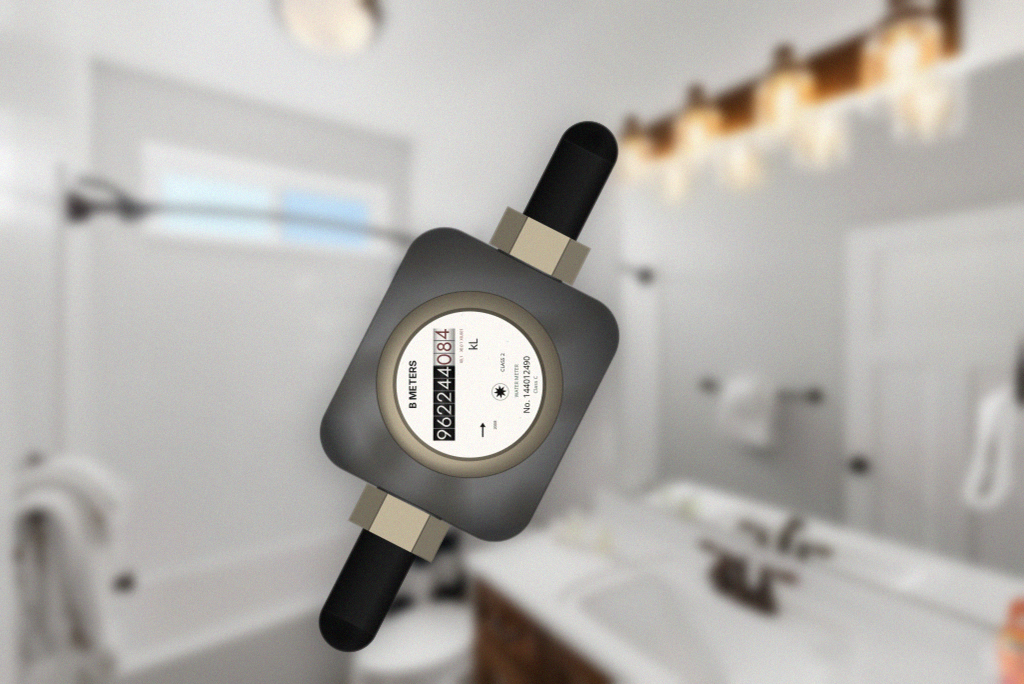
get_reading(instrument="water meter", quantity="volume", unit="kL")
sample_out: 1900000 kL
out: 962244.084 kL
